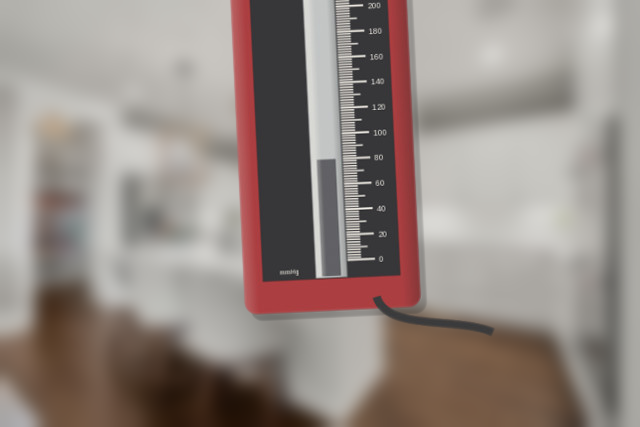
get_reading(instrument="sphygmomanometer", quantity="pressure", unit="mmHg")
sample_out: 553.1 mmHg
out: 80 mmHg
